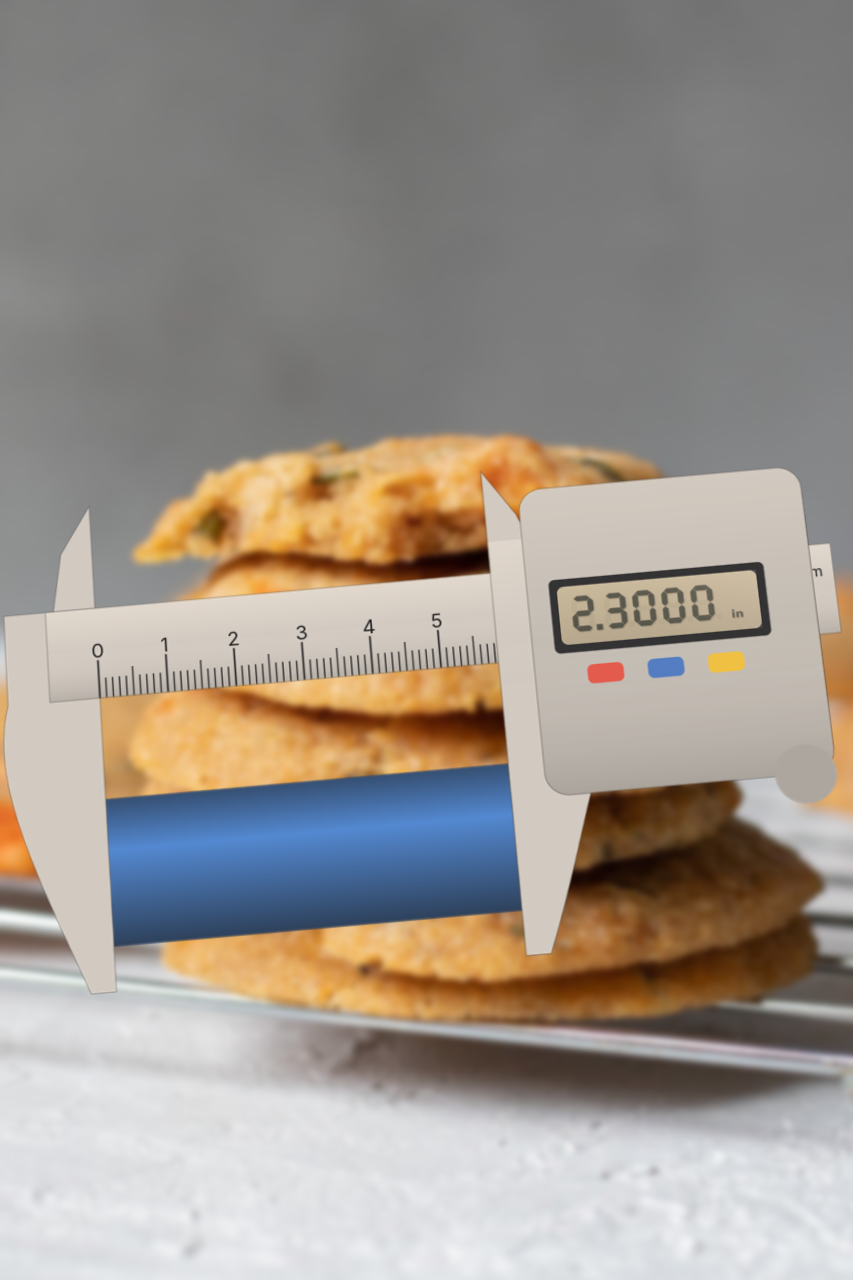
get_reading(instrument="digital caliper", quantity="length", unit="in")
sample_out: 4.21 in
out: 2.3000 in
